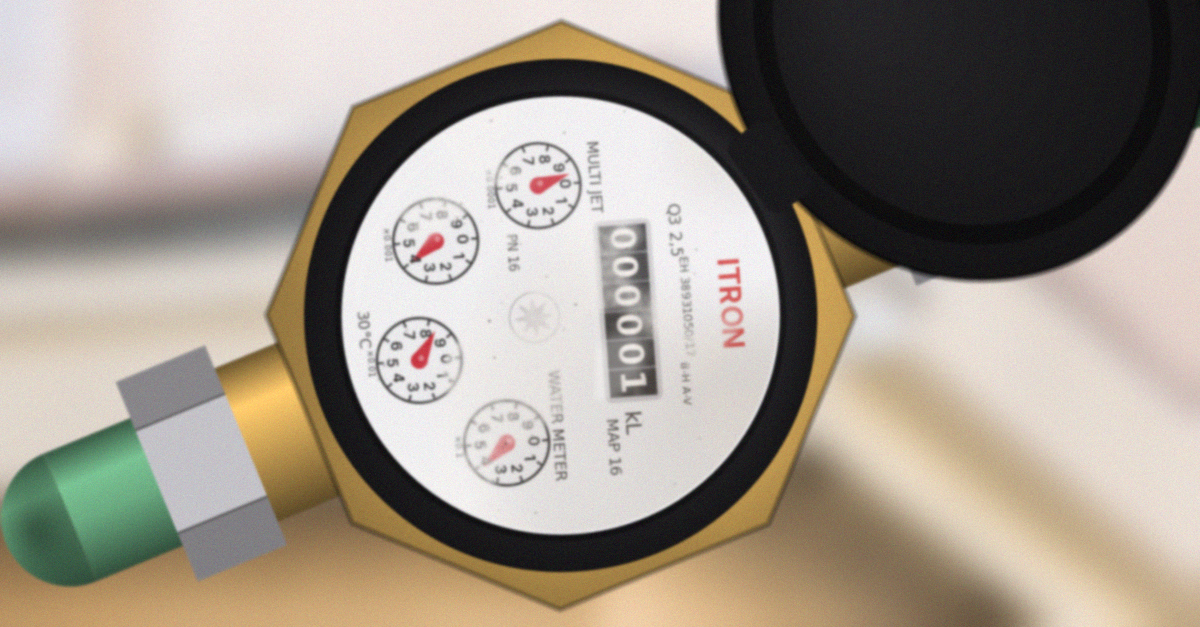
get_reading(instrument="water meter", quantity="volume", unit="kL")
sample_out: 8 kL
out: 1.3839 kL
